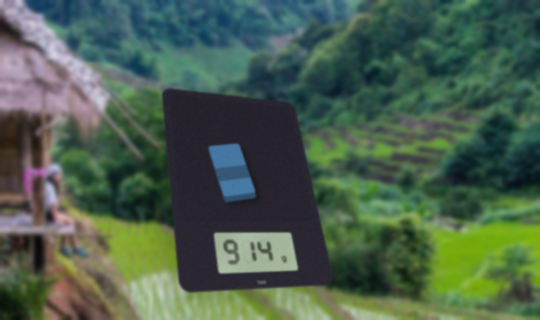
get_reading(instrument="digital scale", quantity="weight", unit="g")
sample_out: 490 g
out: 914 g
